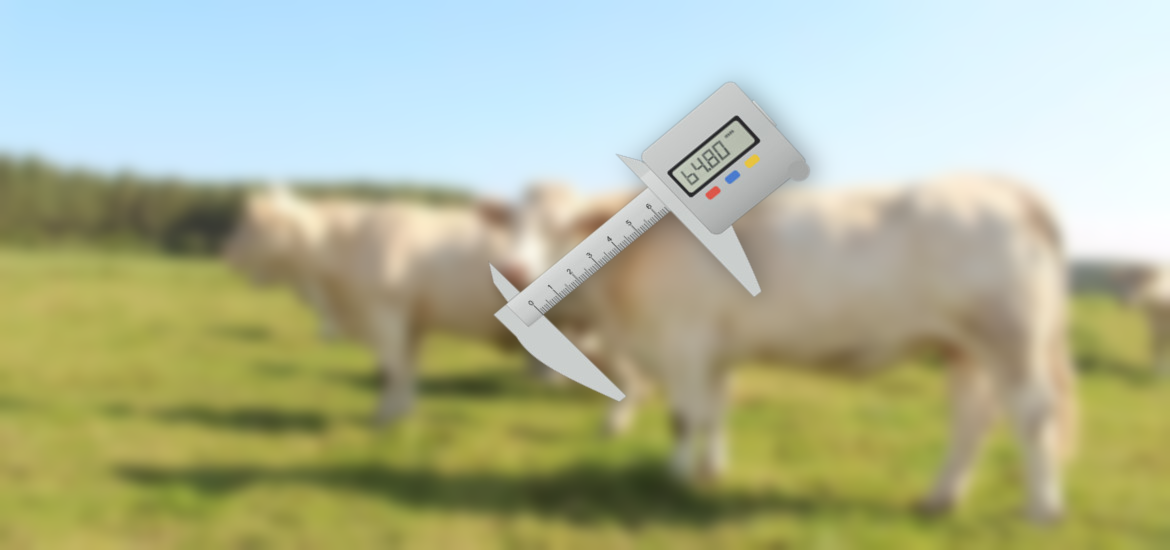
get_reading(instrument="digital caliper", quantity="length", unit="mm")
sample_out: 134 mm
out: 64.80 mm
